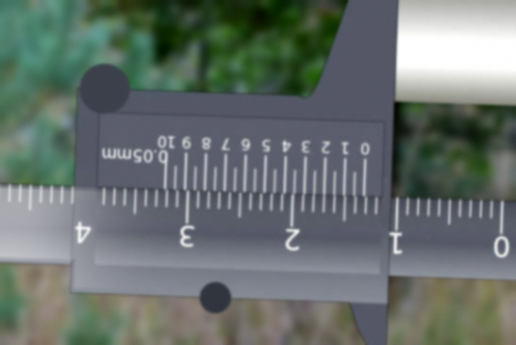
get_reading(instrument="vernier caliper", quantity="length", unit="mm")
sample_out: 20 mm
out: 13.2 mm
